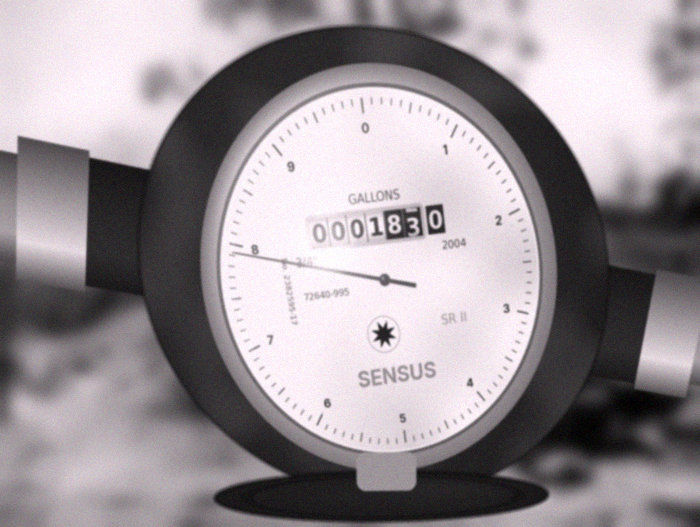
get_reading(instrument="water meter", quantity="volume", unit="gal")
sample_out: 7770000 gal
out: 1827.9 gal
